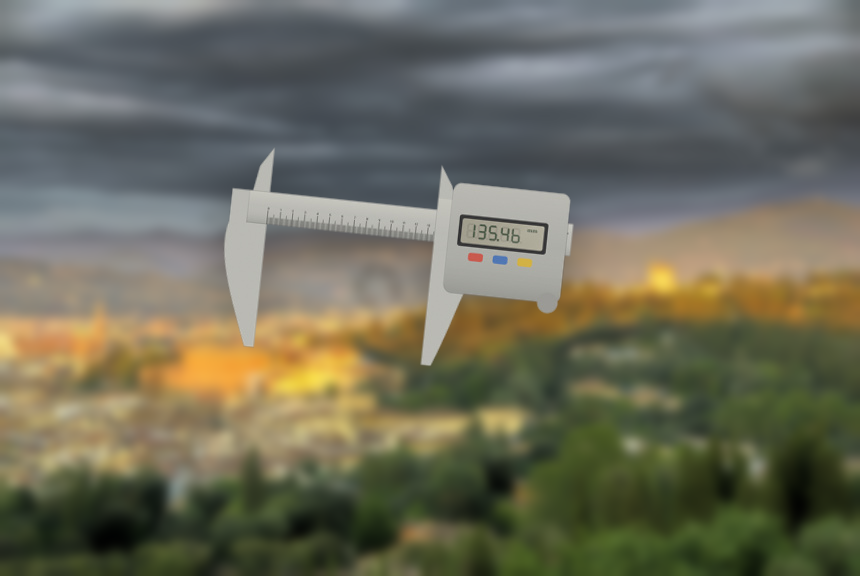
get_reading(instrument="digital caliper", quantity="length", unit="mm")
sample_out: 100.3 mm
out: 135.46 mm
